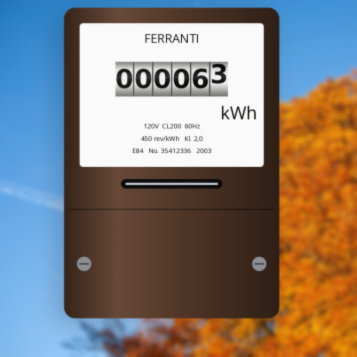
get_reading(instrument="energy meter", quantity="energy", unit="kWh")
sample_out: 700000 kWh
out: 63 kWh
